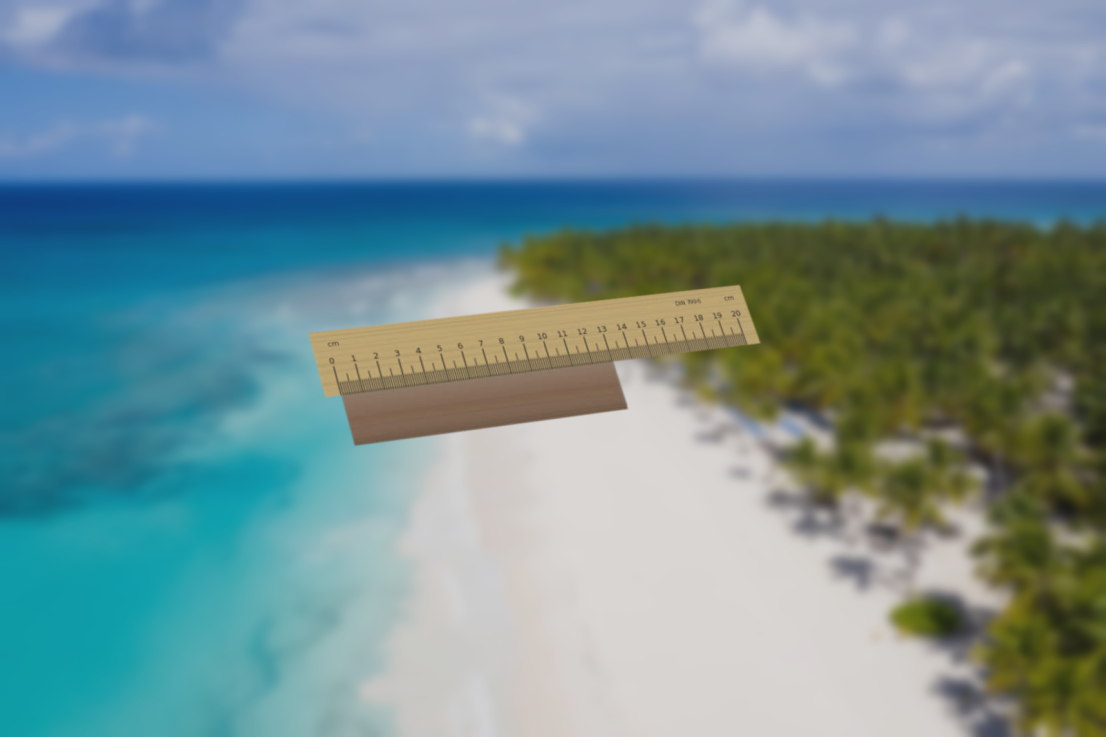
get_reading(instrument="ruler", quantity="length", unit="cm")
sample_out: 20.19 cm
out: 13 cm
